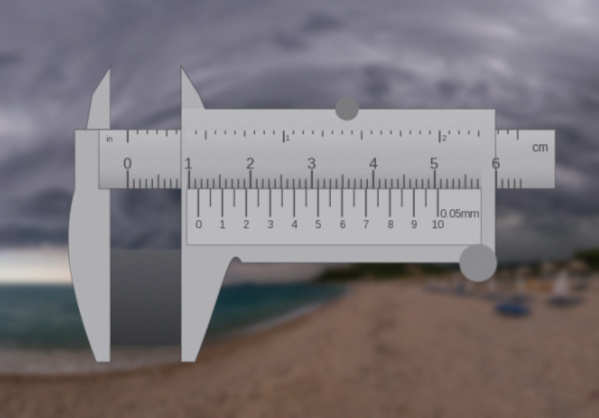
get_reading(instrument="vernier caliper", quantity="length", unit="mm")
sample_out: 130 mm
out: 11.5 mm
